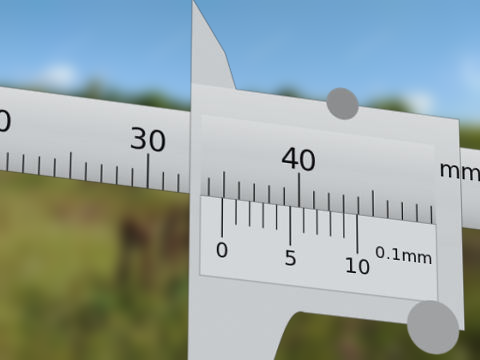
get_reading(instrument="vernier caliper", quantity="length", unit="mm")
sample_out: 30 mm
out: 34.9 mm
